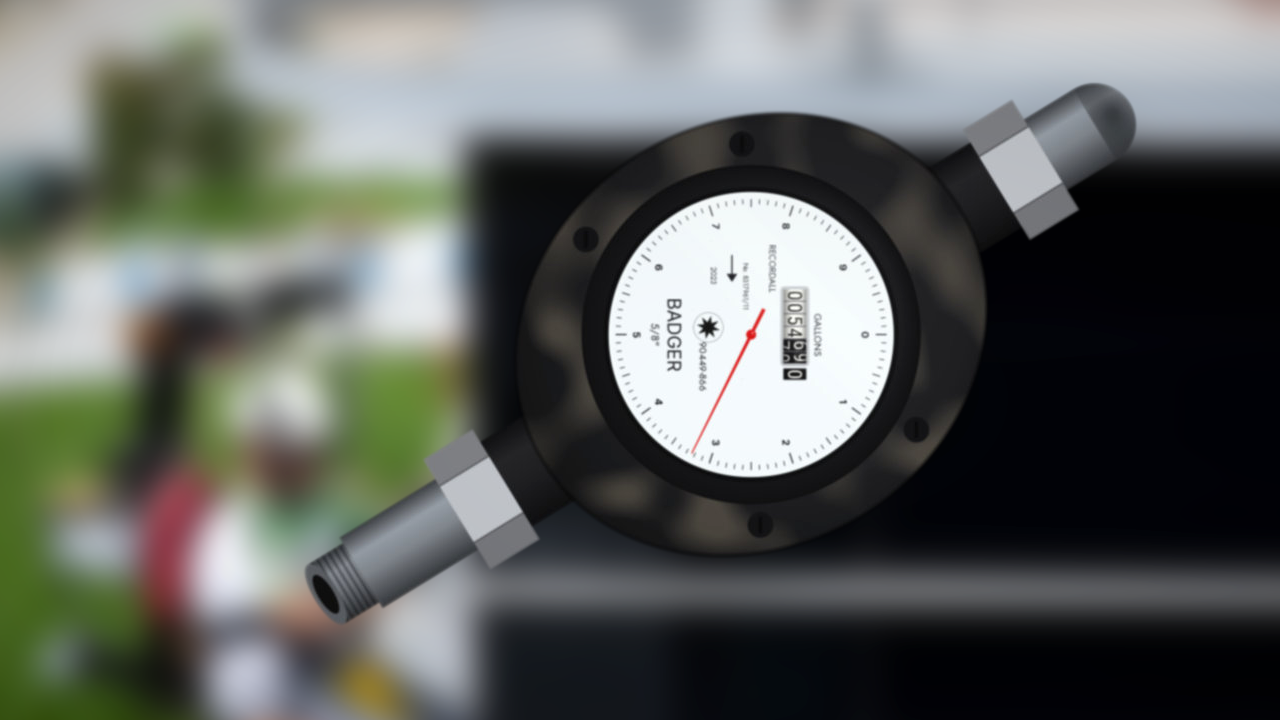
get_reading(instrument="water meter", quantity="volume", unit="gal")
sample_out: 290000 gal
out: 54693.2 gal
